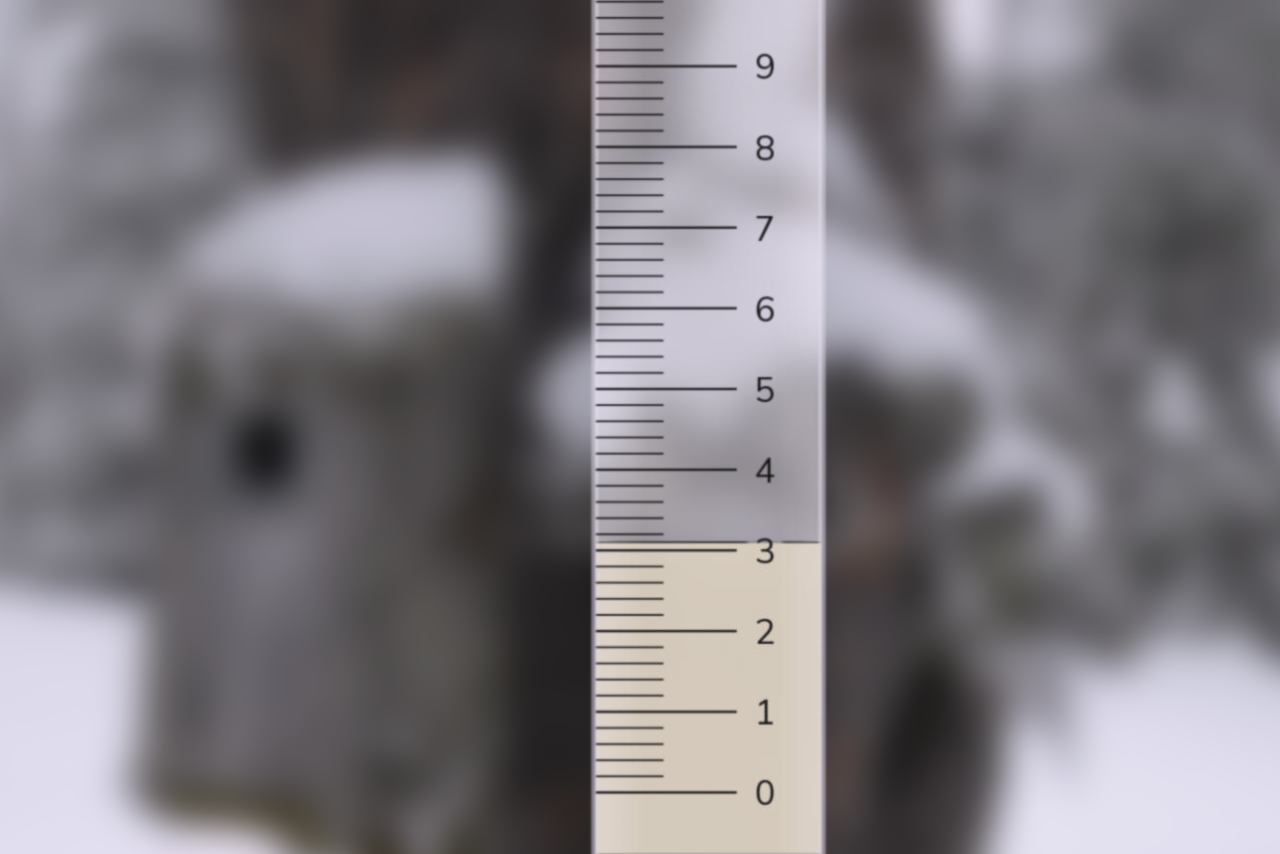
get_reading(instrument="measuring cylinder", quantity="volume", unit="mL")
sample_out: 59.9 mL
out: 3.1 mL
